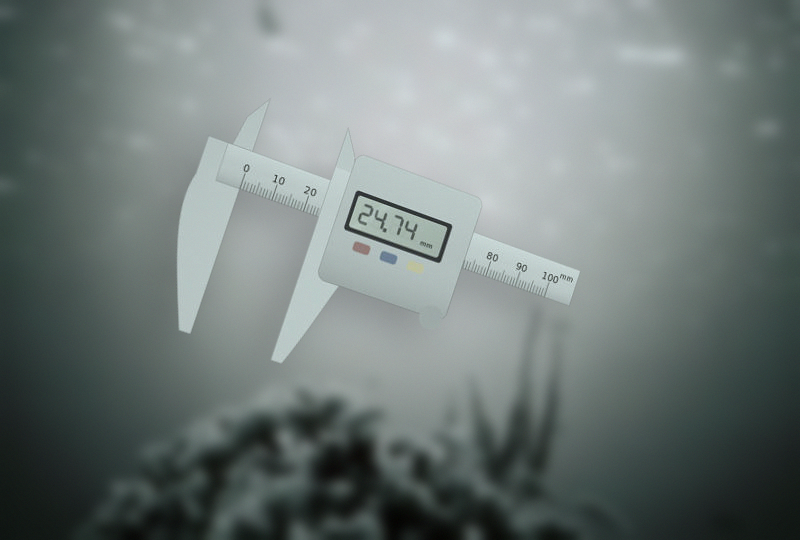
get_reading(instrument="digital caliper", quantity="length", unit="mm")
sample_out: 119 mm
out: 24.74 mm
